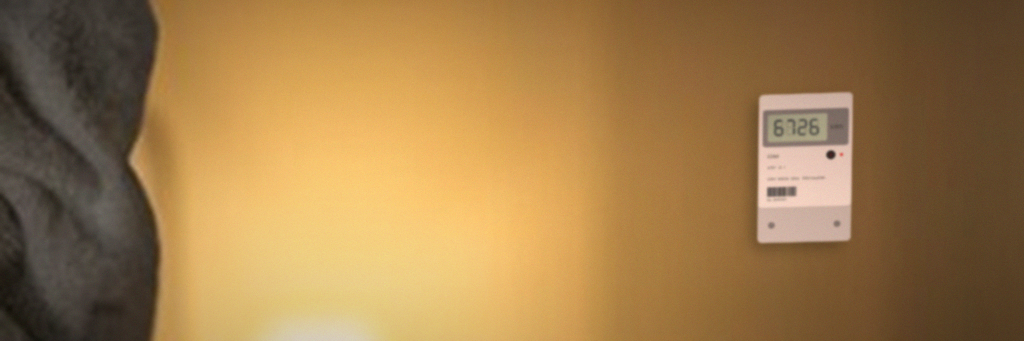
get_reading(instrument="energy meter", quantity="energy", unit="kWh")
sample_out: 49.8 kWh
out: 6726 kWh
